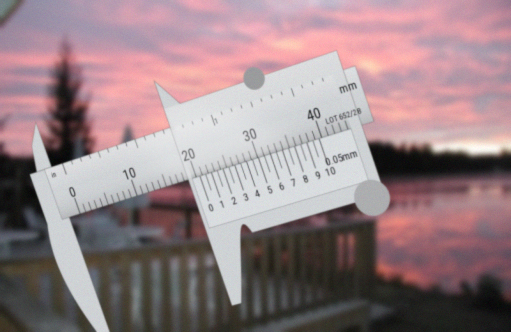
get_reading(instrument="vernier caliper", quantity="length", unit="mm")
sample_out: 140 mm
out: 20.6 mm
